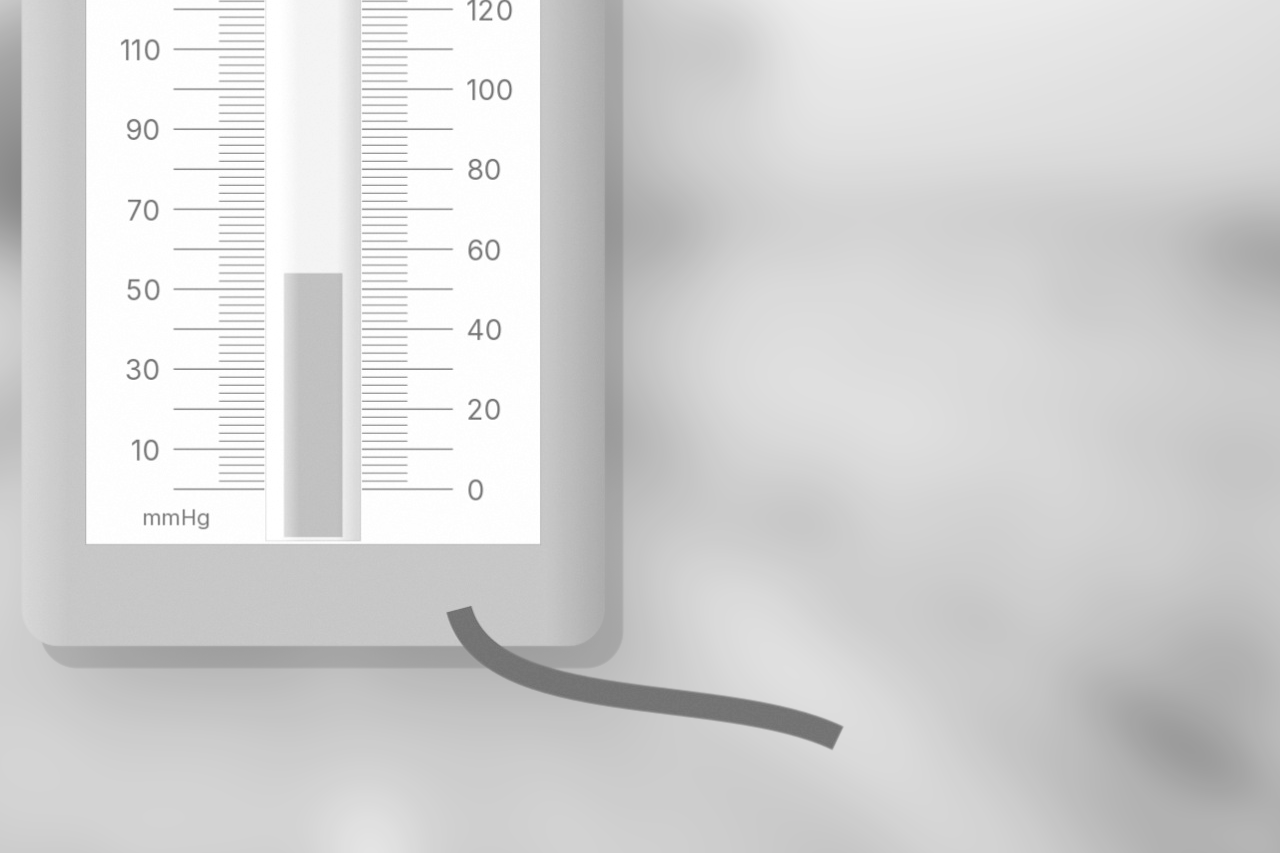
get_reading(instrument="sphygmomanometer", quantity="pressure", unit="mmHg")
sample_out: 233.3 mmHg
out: 54 mmHg
